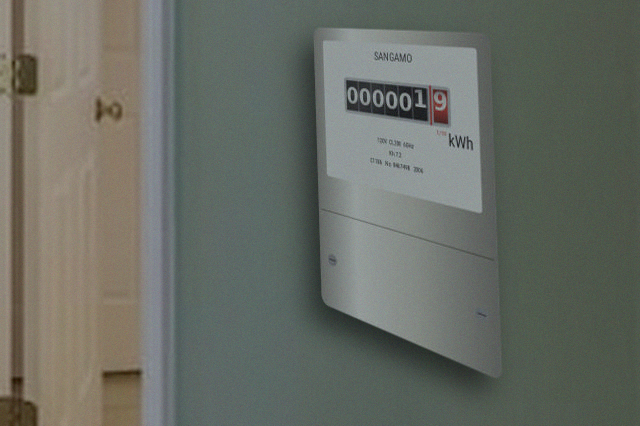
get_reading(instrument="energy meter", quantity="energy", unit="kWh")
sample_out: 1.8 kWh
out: 1.9 kWh
